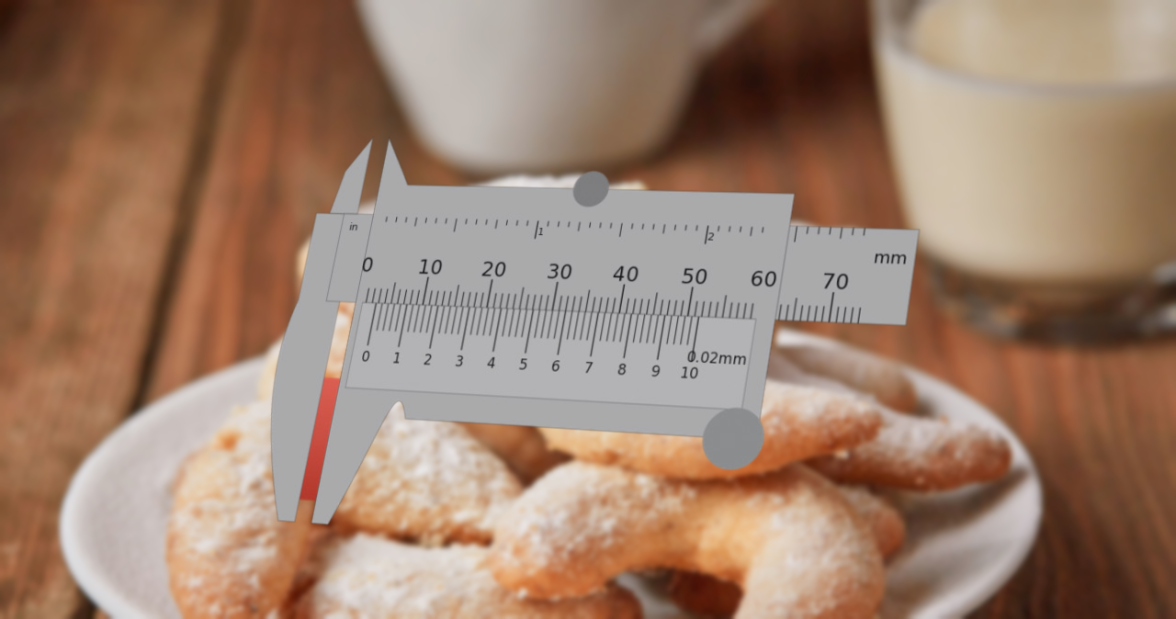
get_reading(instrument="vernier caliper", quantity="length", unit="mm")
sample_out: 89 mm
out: 2.6 mm
